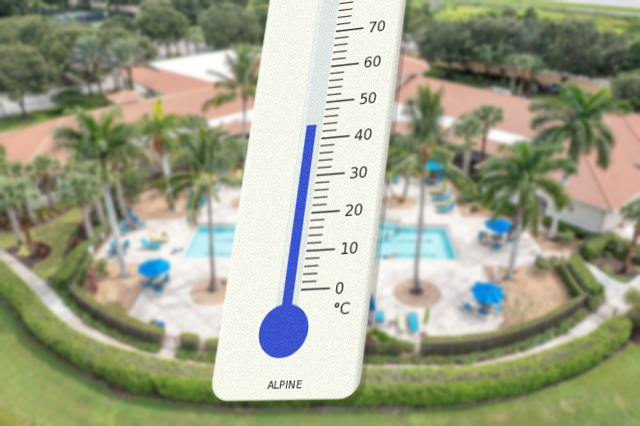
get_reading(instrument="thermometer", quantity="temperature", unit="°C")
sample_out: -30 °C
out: 44 °C
